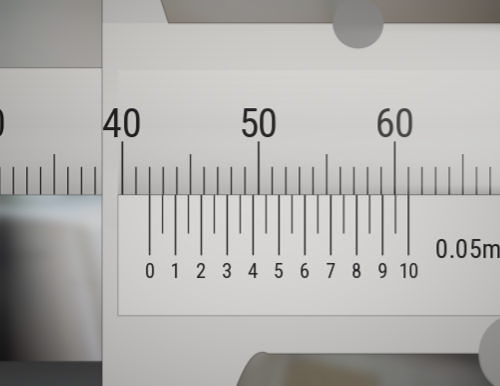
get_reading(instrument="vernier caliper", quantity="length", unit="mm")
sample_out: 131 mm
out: 42.0 mm
